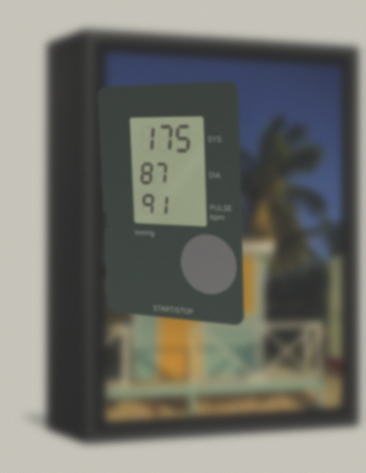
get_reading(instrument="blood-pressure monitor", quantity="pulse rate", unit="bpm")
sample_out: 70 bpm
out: 91 bpm
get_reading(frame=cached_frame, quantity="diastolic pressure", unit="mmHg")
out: 87 mmHg
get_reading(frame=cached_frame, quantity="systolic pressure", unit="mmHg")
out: 175 mmHg
